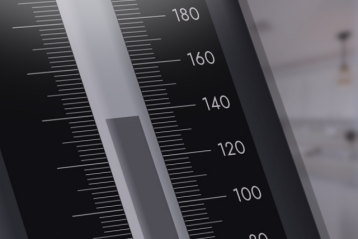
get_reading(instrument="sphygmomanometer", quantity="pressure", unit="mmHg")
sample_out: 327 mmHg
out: 138 mmHg
